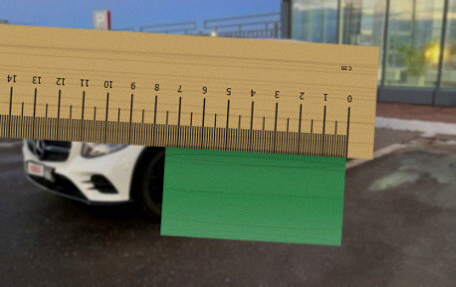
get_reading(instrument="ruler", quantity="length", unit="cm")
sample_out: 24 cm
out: 7.5 cm
